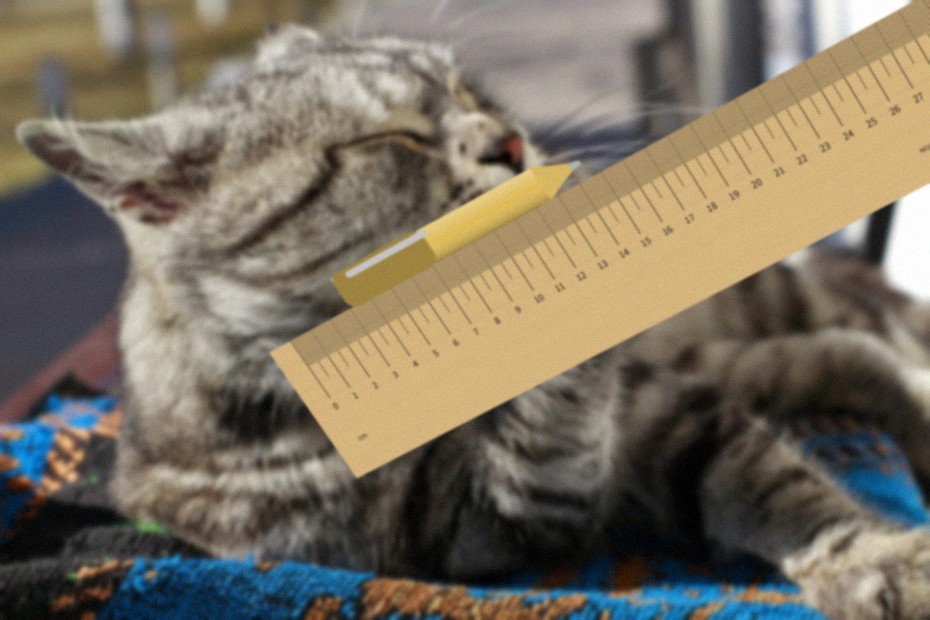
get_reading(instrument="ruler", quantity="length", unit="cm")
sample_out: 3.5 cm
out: 11.5 cm
